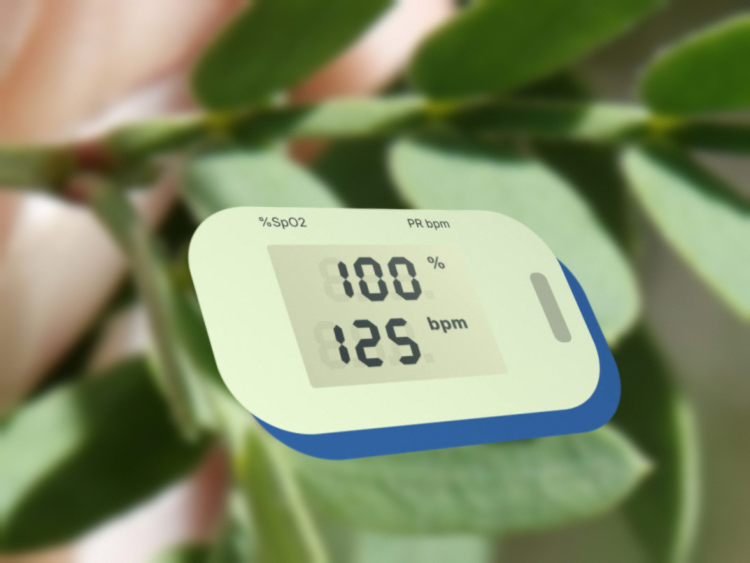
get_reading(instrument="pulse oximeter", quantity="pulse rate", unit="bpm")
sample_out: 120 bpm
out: 125 bpm
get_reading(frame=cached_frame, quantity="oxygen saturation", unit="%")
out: 100 %
